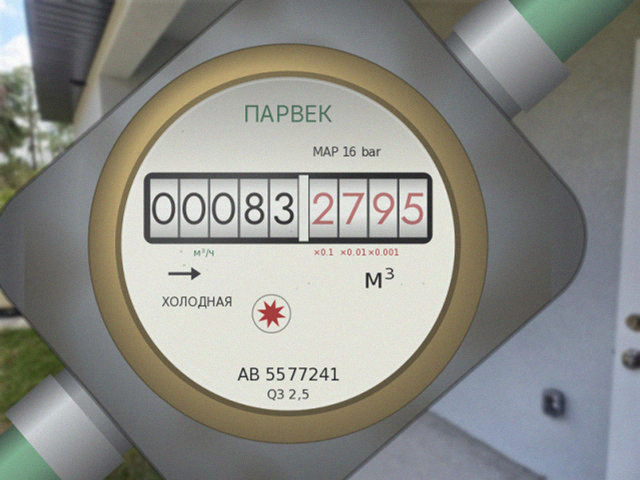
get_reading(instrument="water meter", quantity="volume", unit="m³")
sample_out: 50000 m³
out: 83.2795 m³
